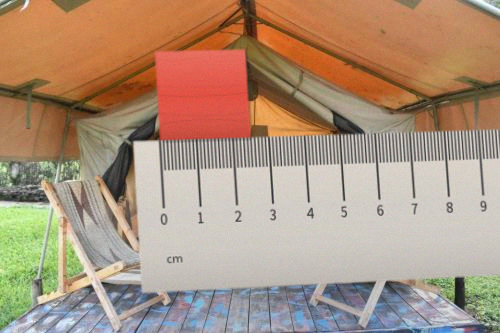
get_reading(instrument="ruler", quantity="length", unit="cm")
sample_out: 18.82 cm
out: 2.5 cm
